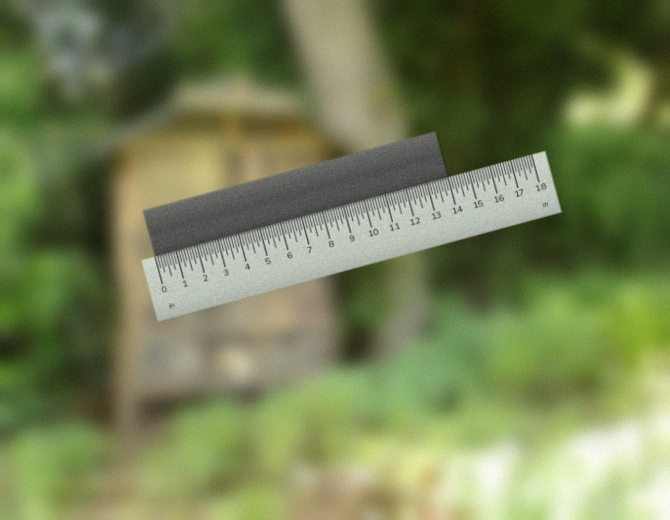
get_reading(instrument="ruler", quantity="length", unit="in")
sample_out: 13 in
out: 14 in
